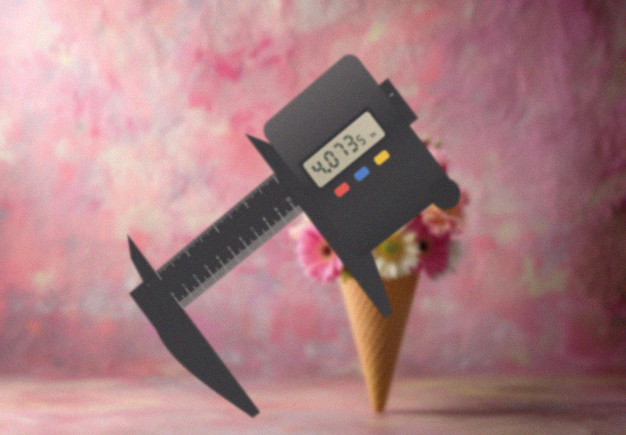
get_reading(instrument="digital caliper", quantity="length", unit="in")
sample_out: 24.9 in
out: 4.0735 in
